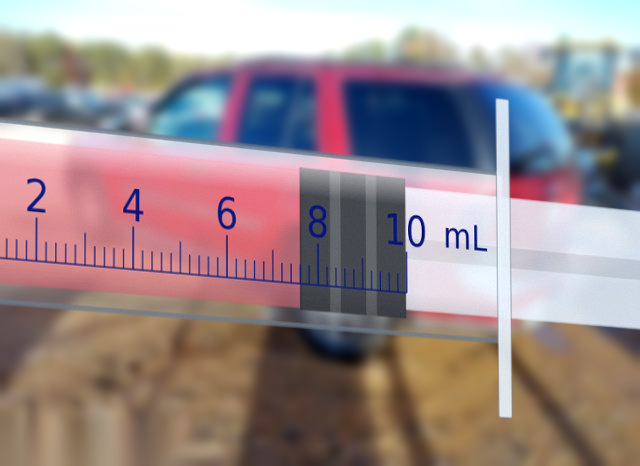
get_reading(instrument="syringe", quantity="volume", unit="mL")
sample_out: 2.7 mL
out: 7.6 mL
